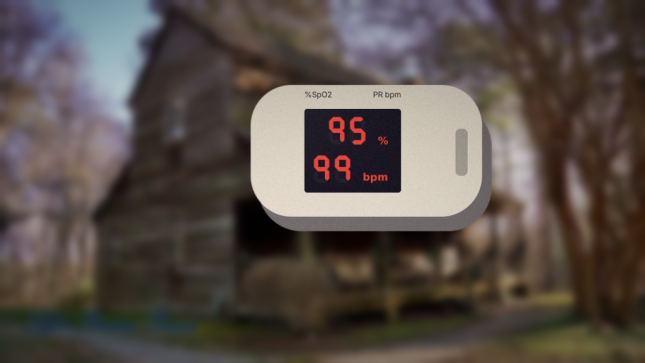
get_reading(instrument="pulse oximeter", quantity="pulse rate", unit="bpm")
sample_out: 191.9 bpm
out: 99 bpm
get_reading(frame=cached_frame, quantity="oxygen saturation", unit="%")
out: 95 %
